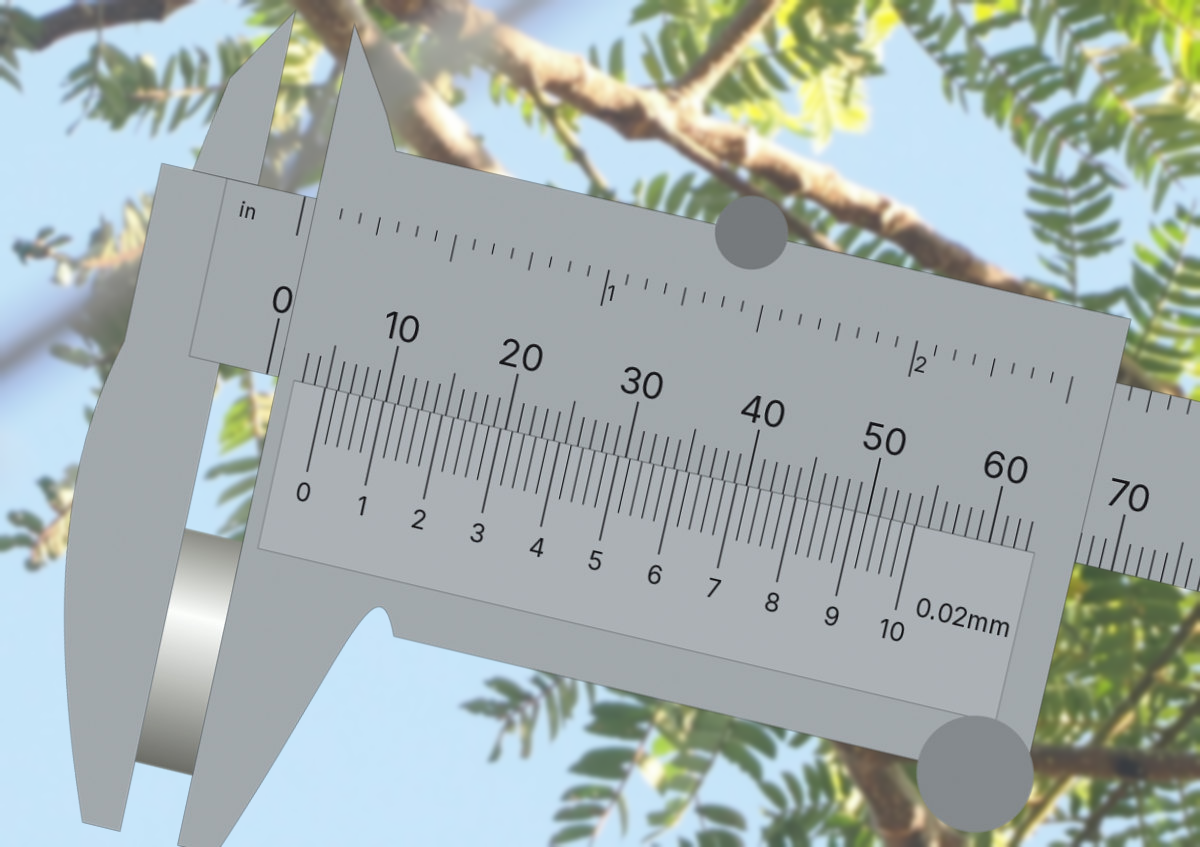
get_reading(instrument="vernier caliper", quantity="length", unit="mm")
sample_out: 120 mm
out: 4.9 mm
